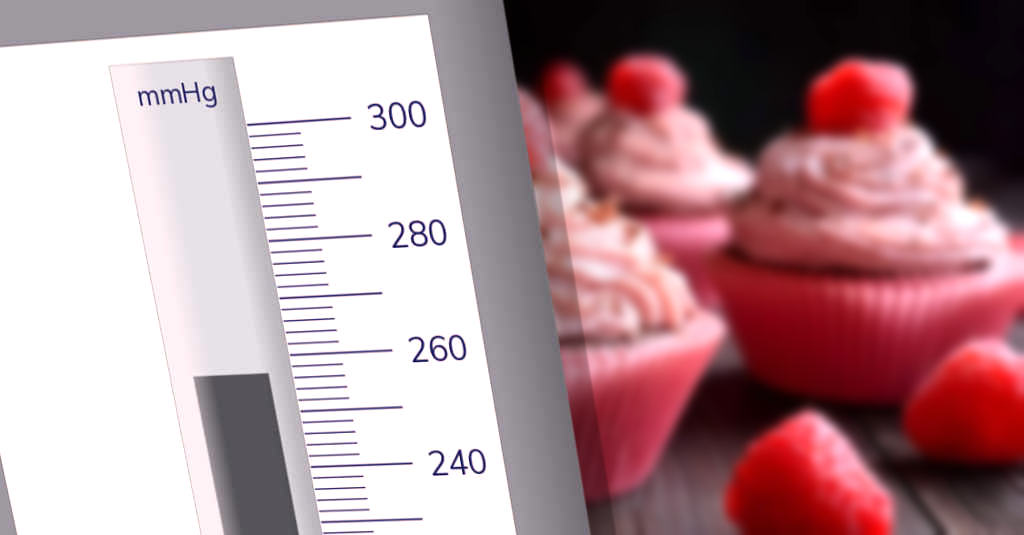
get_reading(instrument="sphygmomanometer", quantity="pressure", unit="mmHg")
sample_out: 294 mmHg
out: 257 mmHg
